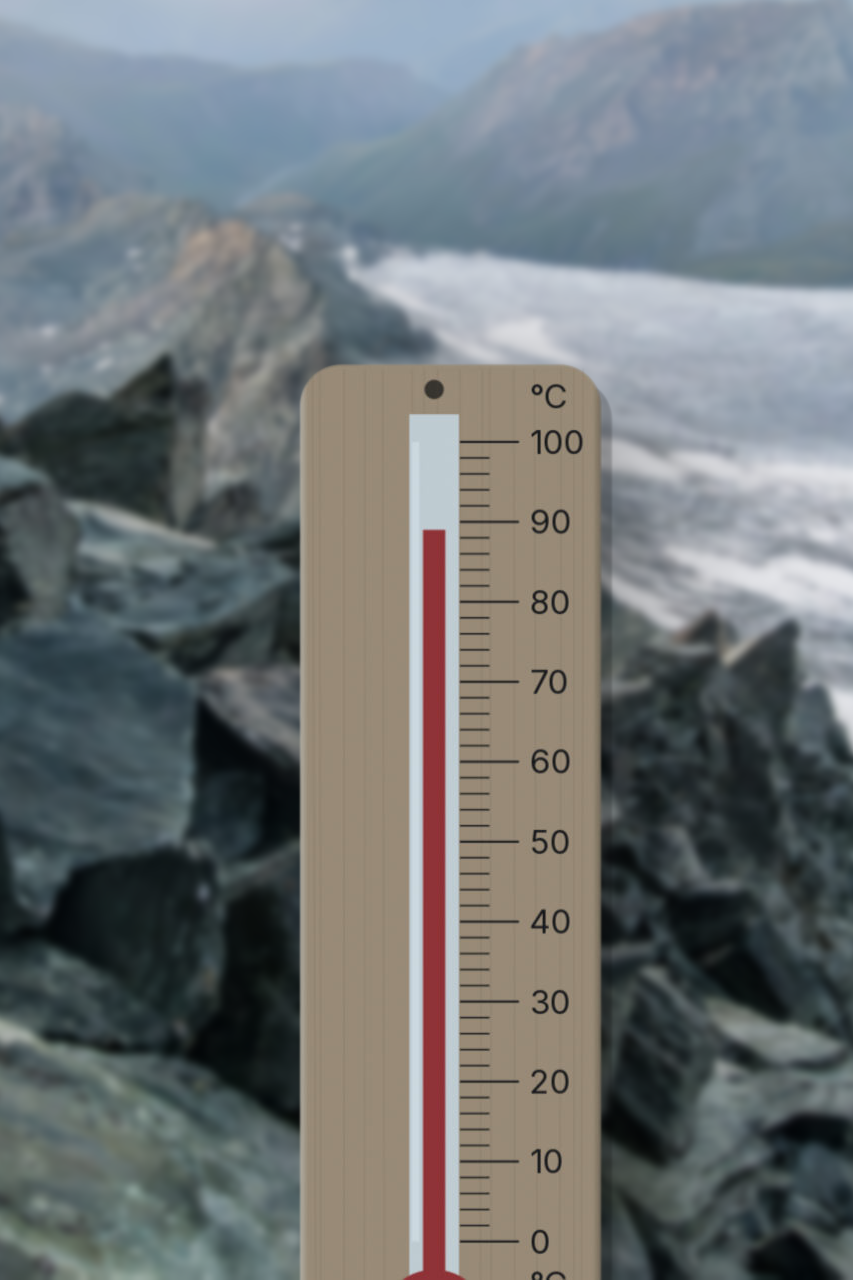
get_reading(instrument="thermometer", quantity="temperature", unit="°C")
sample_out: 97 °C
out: 89 °C
